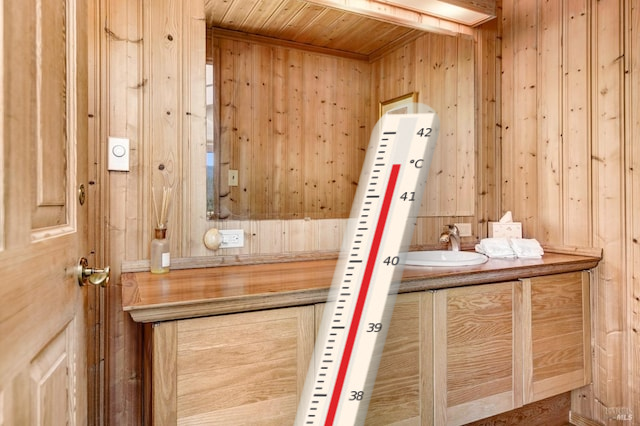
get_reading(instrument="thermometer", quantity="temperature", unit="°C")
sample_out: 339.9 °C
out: 41.5 °C
